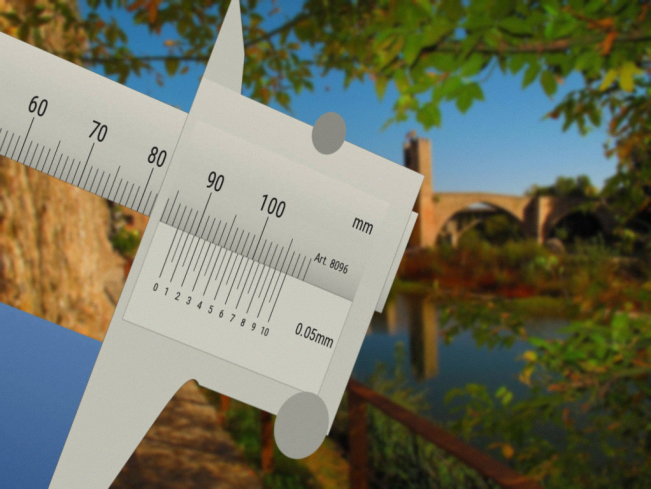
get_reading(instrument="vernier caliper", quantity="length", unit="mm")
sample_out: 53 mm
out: 87.0 mm
